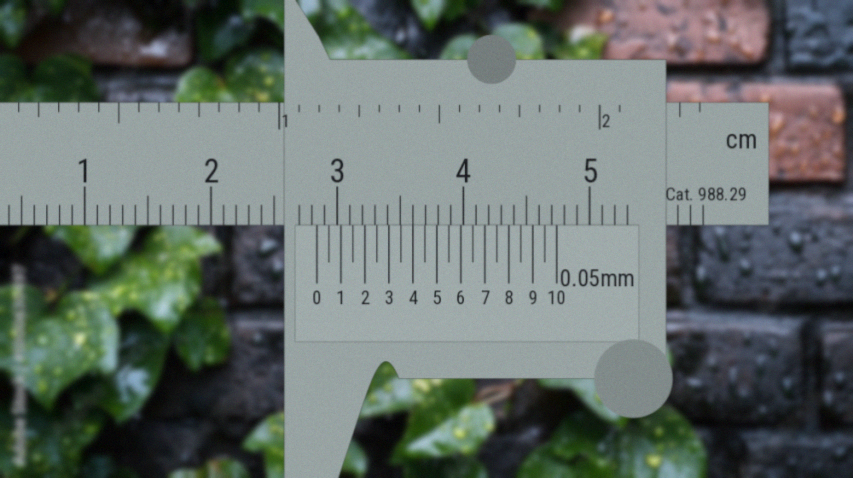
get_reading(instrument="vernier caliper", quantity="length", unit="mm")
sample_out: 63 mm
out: 28.4 mm
